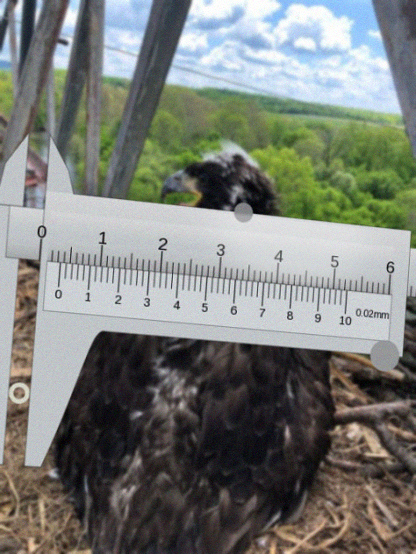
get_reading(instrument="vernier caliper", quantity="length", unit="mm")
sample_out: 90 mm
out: 3.4 mm
